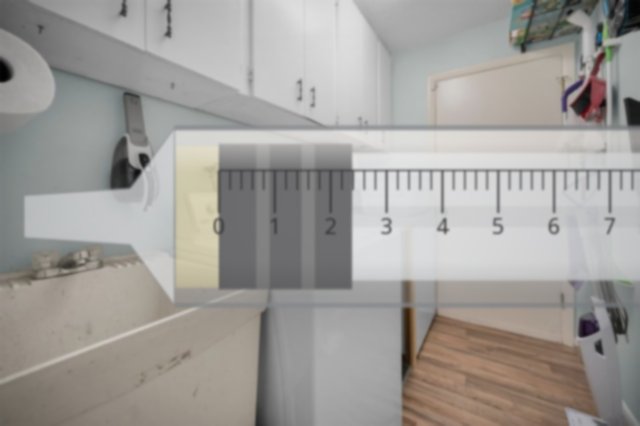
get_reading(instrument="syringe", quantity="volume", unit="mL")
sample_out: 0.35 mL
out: 0 mL
